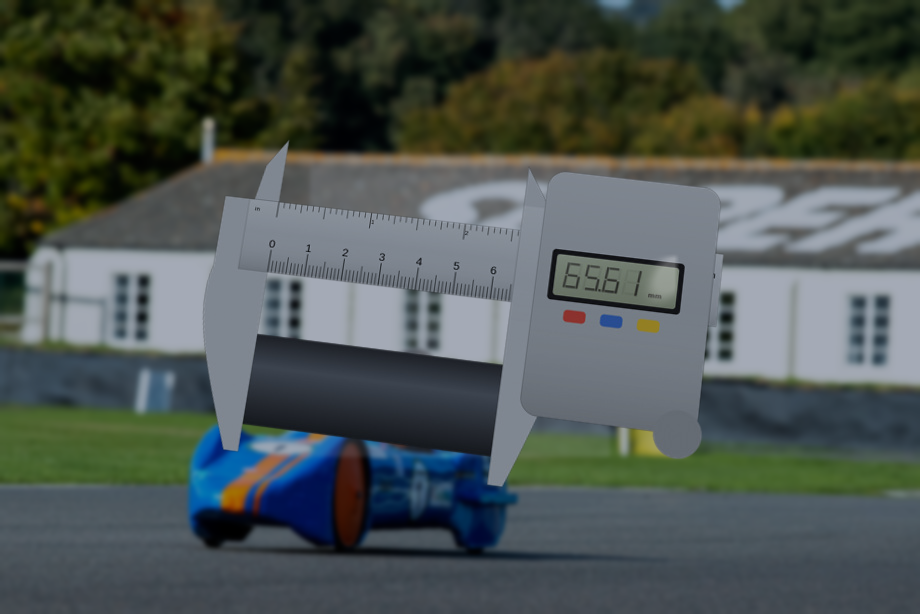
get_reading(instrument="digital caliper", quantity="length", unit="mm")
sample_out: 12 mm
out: 65.61 mm
